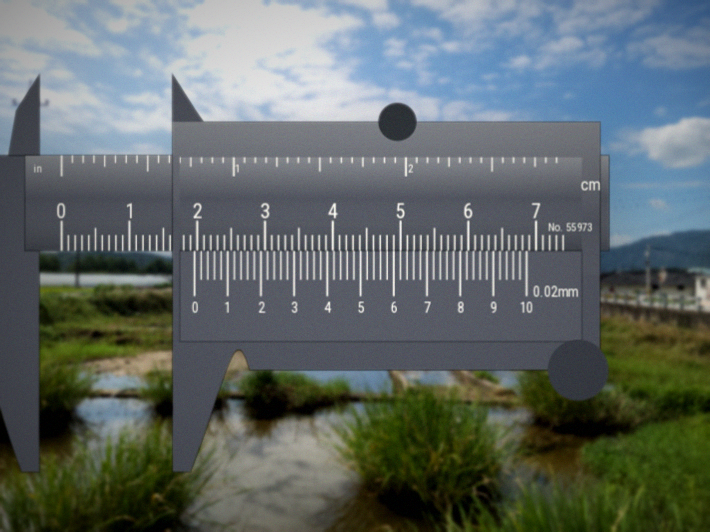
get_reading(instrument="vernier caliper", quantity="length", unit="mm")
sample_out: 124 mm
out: 19.6 mm
